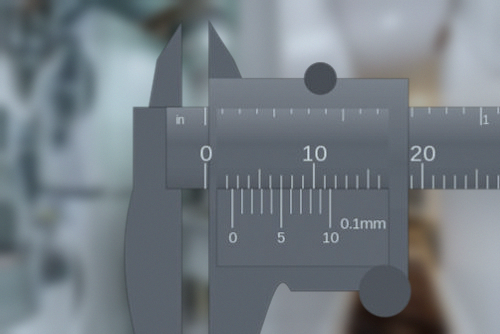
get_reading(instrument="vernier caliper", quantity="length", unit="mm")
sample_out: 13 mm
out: 2.5 mm
